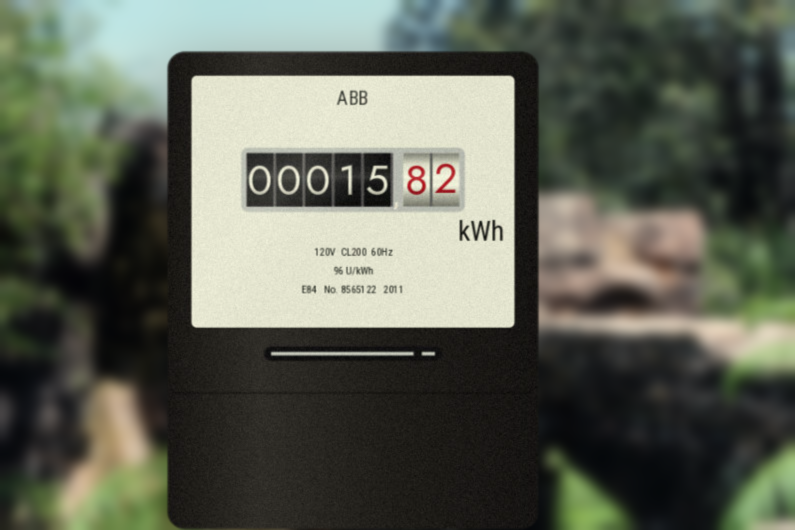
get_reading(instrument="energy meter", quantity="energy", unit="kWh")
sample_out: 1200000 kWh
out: 15.82 kWh
